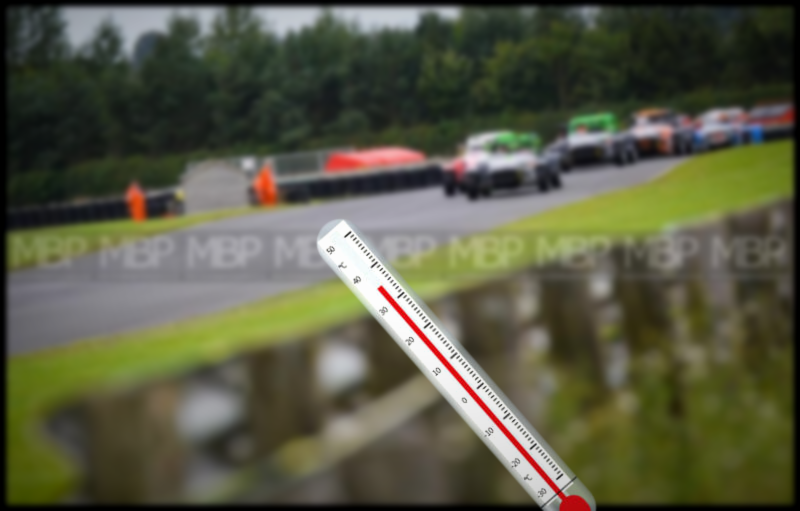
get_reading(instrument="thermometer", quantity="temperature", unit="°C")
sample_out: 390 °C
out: 35 °C
